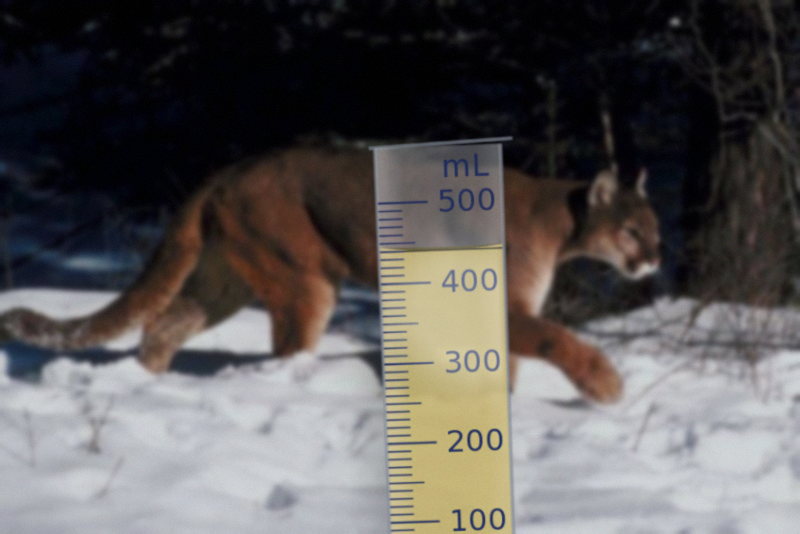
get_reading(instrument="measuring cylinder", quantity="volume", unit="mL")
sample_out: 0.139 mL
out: 440 mL
